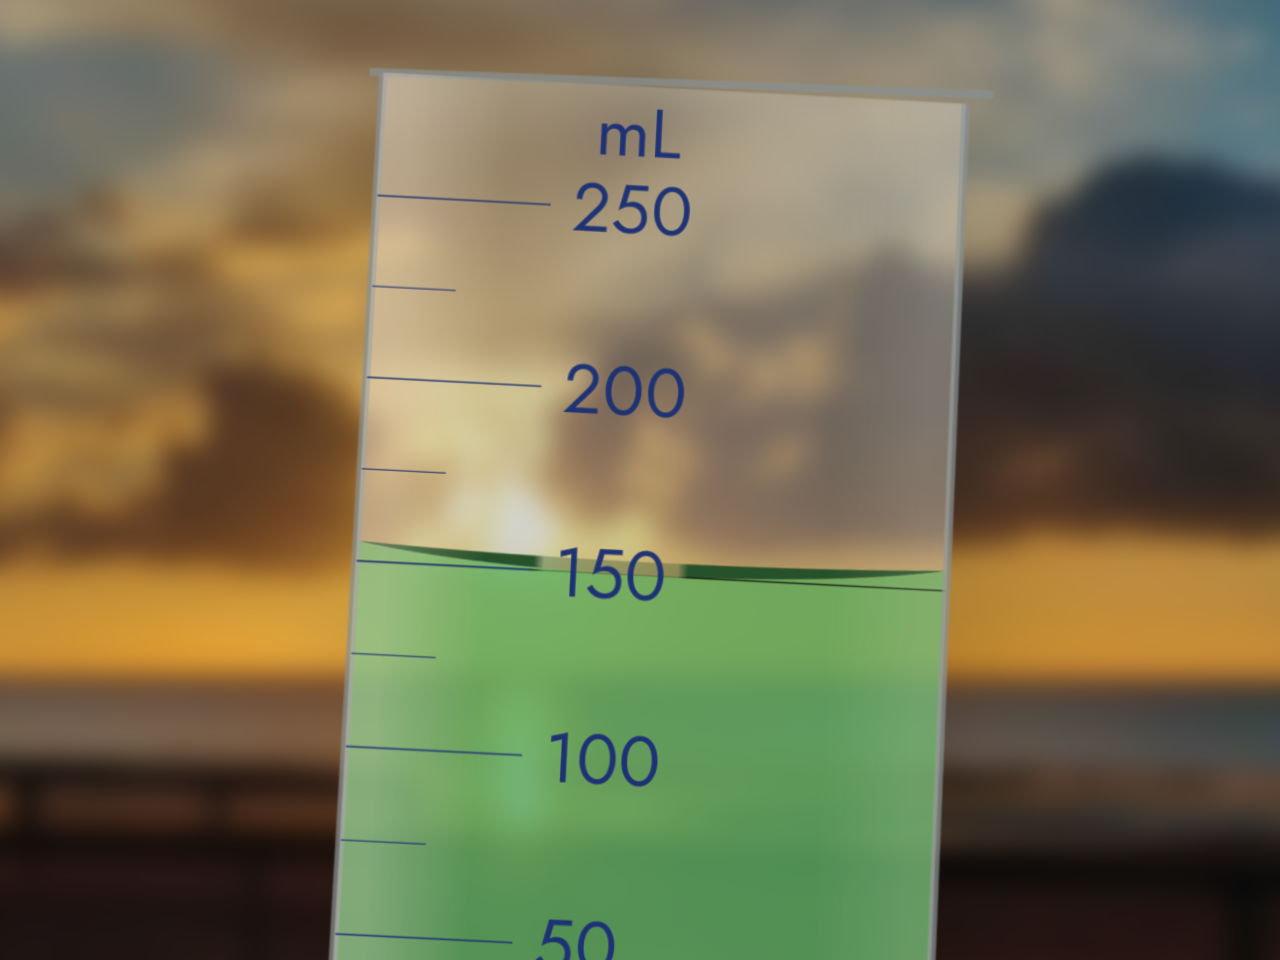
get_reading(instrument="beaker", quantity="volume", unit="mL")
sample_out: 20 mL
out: 150 mL
